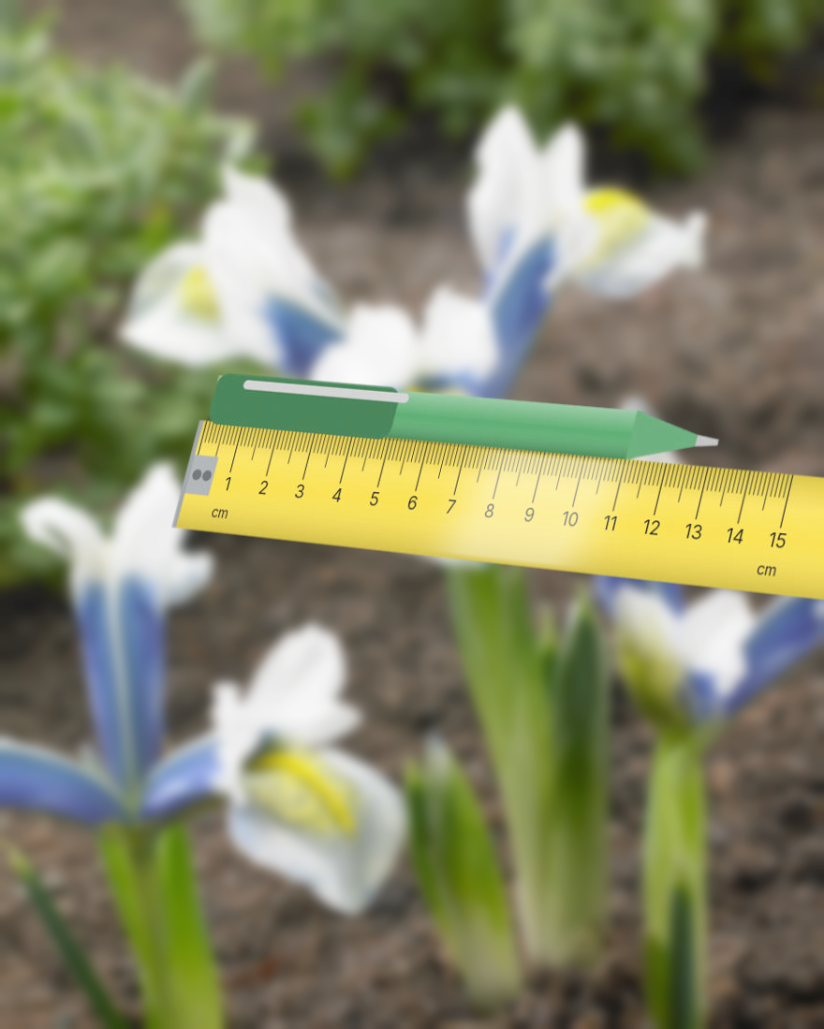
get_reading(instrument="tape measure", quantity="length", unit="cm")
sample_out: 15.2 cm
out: 13.1 cm
